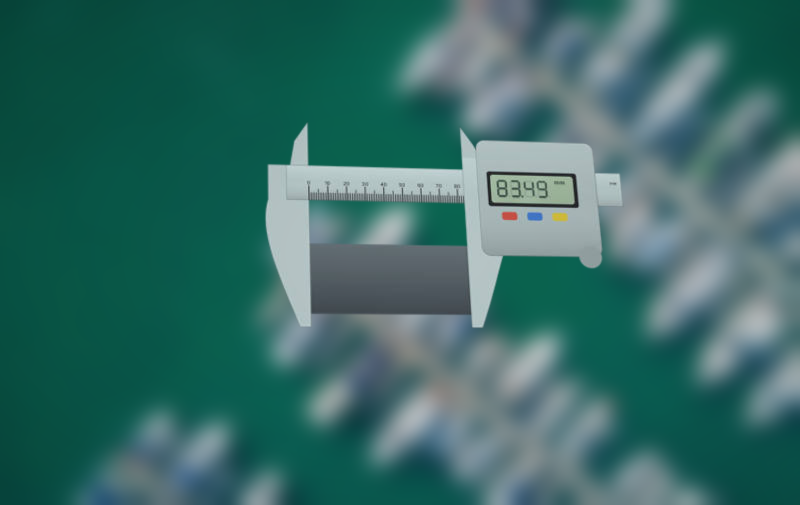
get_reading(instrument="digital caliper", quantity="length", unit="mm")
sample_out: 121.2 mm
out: 83.49 mm
